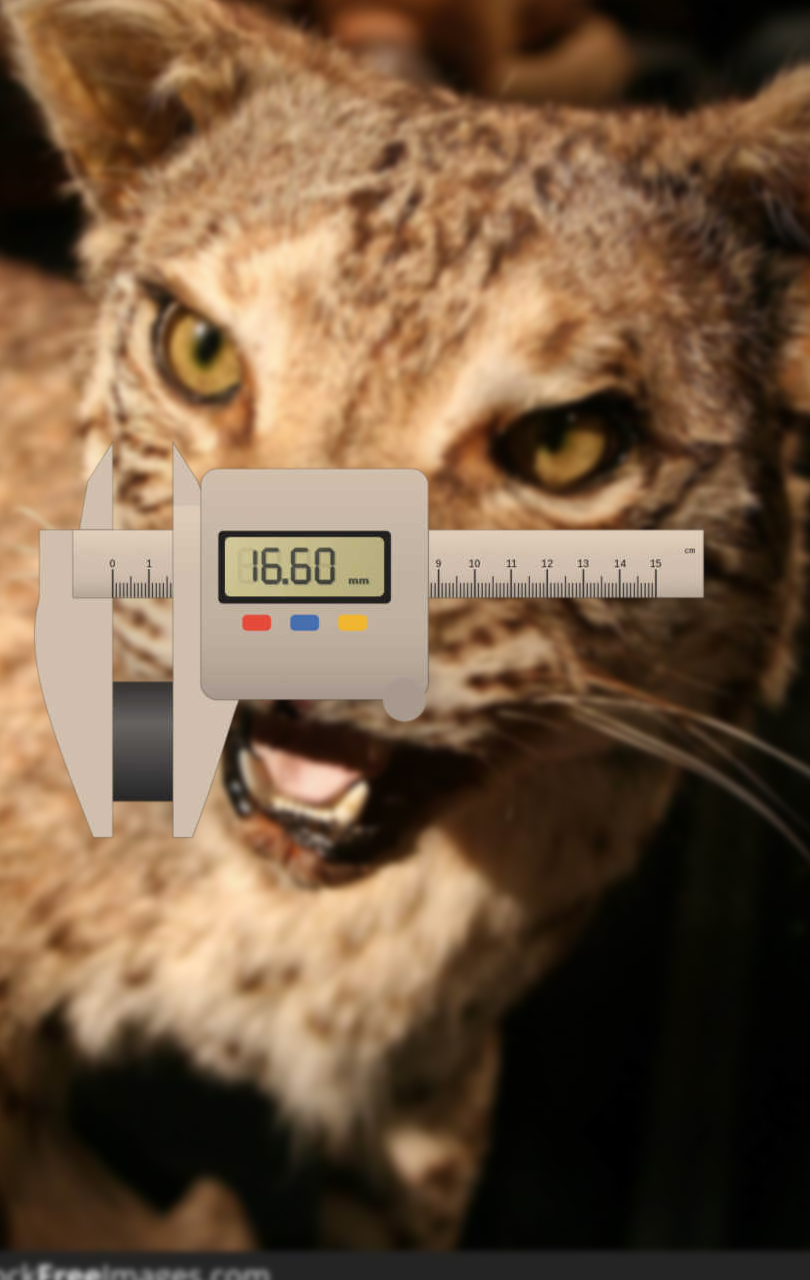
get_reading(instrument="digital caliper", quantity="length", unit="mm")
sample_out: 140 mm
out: 16.60 mm
